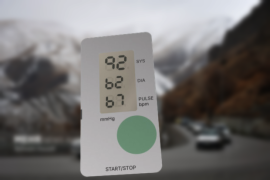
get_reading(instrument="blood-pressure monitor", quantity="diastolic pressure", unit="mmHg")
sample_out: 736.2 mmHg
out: 62 mmHg
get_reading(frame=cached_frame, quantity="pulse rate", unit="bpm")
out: 67 bpm
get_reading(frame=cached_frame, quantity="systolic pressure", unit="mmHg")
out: 92 mmHg
